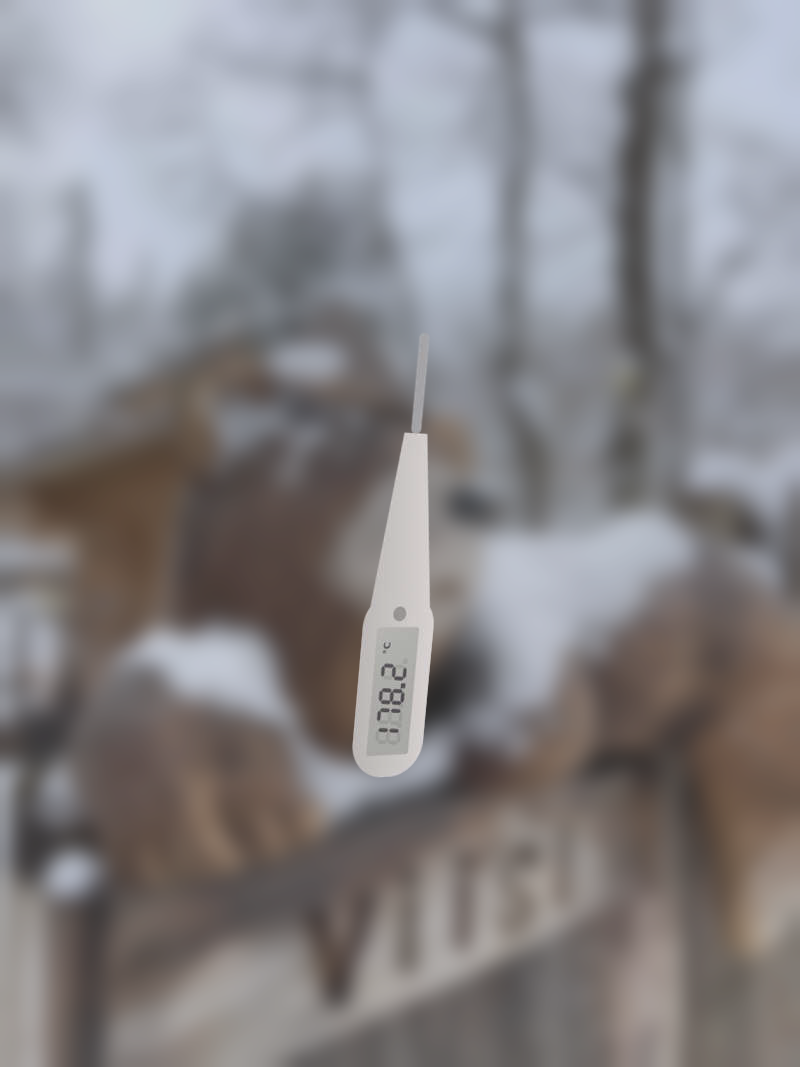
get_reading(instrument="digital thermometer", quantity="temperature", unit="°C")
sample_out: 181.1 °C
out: 178.2 °C
